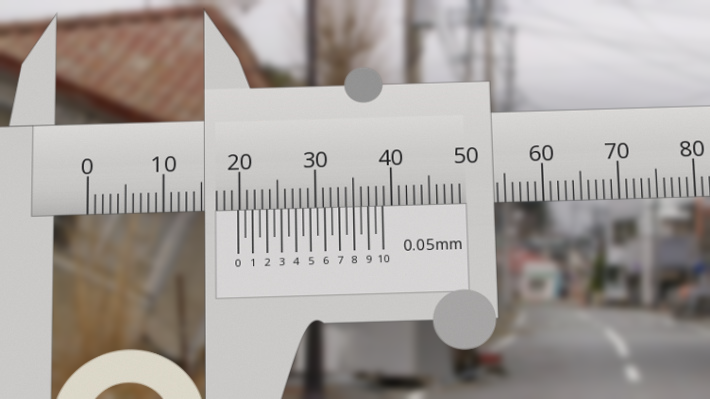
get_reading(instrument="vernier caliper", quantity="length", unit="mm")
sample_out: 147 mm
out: 19.8 mm
